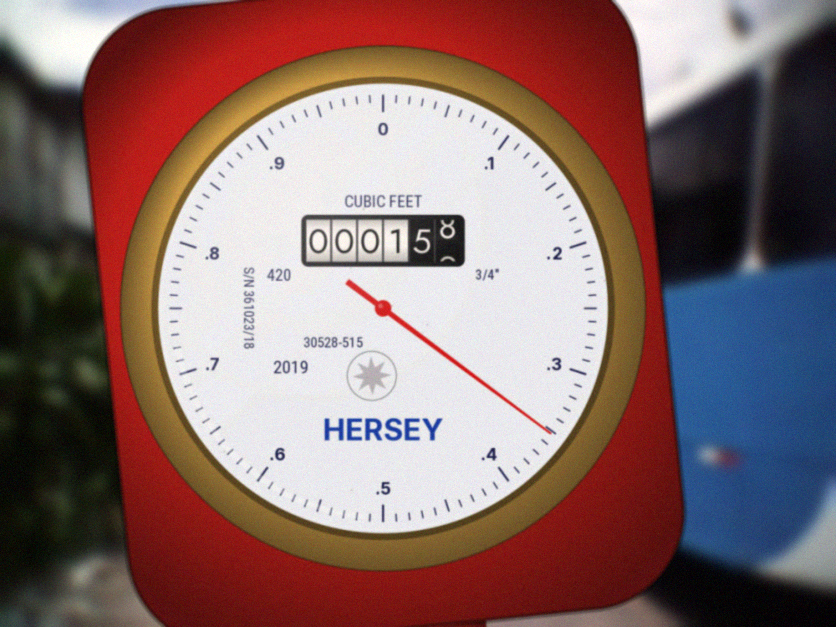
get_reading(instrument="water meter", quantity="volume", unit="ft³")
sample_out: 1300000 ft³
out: 158.35 ft³
